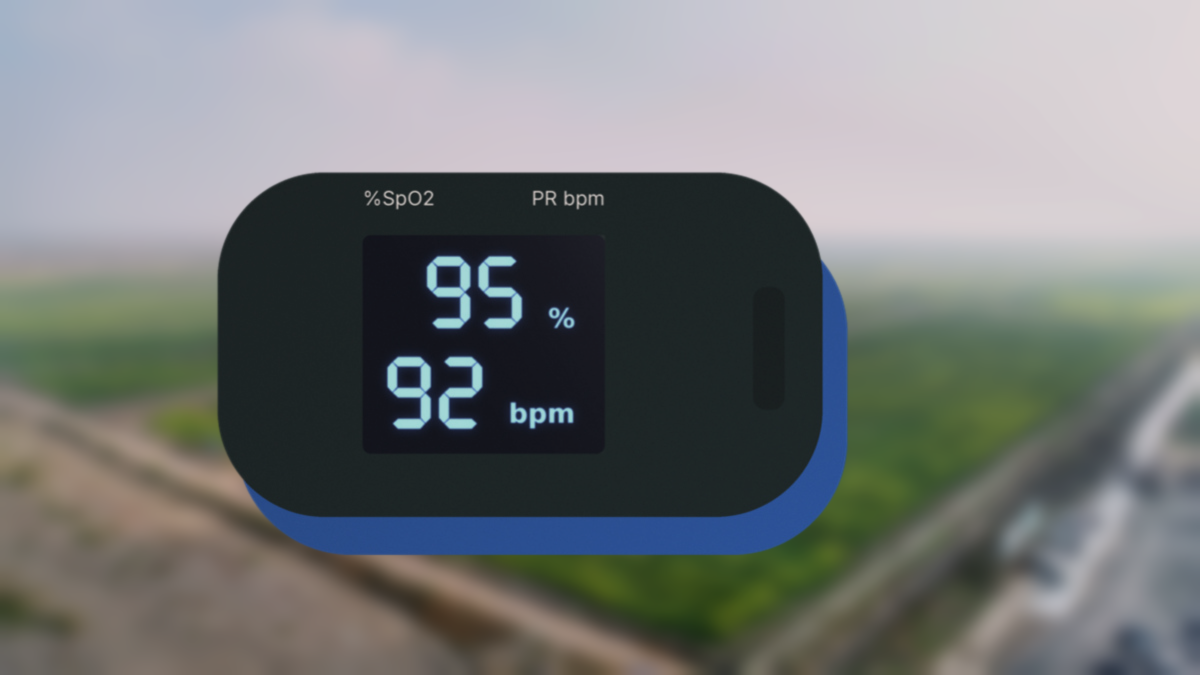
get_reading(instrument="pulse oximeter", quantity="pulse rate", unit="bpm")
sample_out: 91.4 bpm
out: 92 bpm
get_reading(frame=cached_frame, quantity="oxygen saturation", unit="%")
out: 95 %
